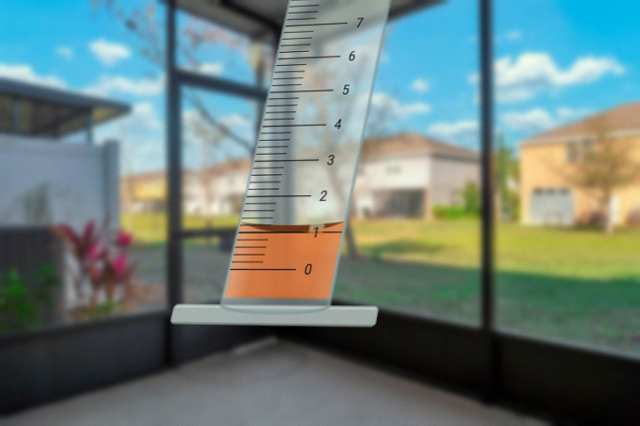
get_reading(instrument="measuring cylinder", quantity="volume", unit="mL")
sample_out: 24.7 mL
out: 1 mL
